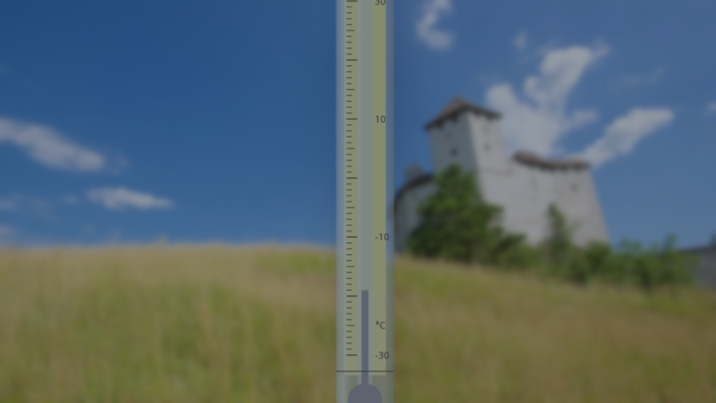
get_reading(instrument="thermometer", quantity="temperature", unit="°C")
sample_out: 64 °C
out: -19 °C
